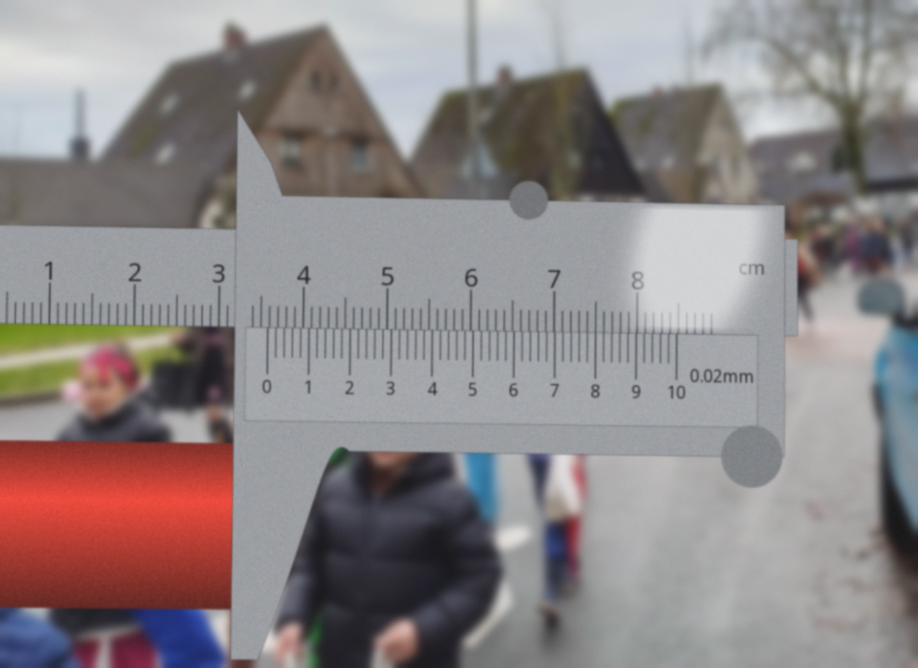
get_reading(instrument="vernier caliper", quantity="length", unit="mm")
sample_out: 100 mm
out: 35.8 mm
